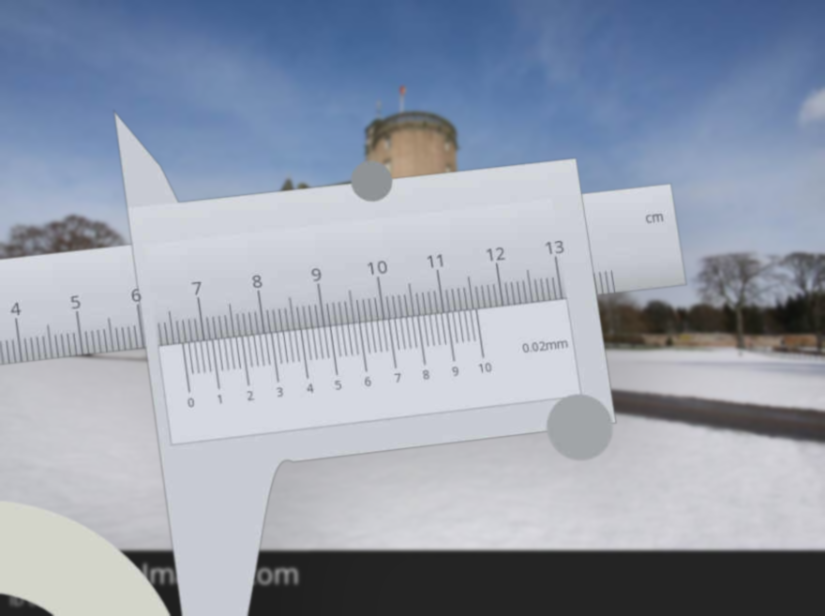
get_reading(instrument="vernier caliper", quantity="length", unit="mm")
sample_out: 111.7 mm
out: 66.5 mm
